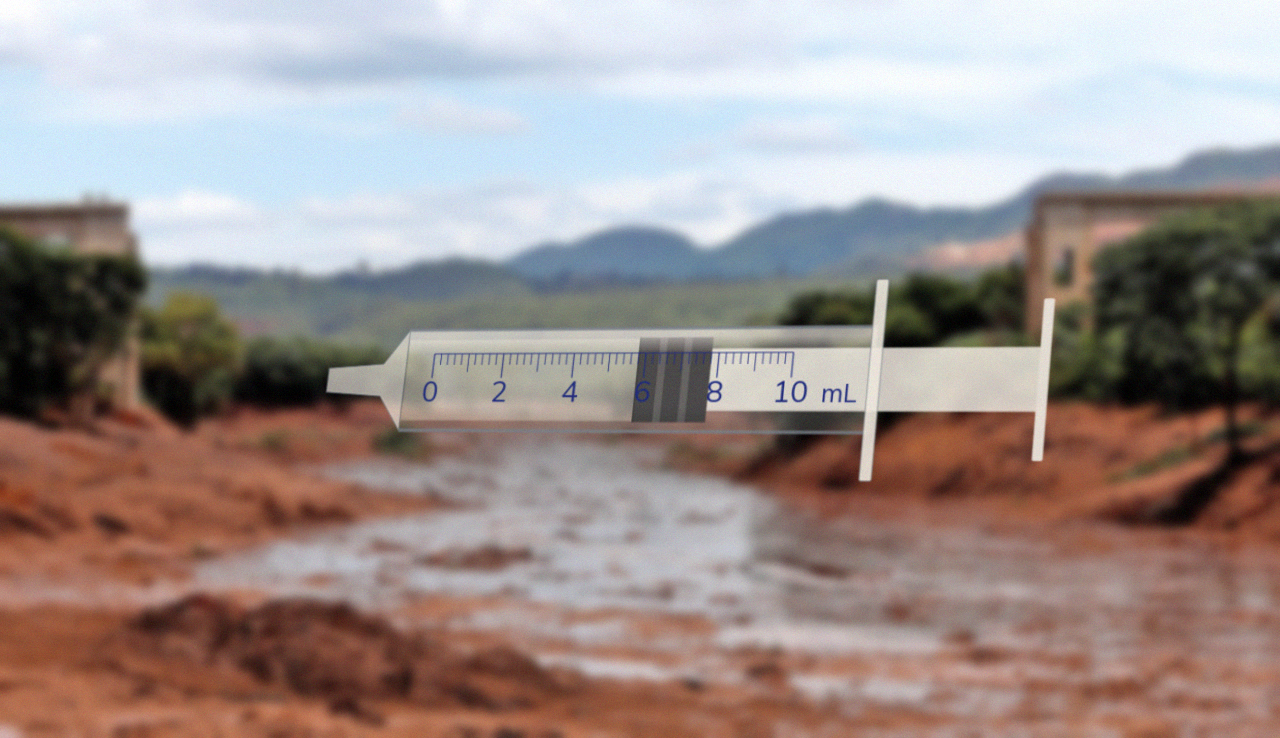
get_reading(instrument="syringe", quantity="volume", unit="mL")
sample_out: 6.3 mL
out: 5.8 mL
